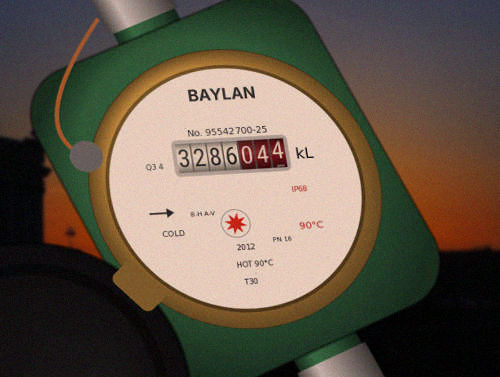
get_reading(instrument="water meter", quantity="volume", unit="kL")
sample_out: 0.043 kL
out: 3286.044 kL
